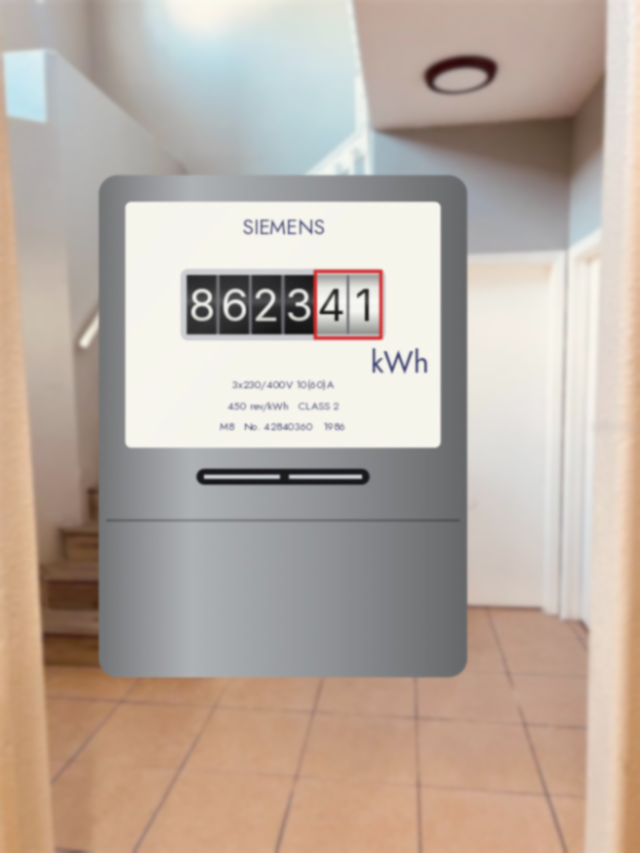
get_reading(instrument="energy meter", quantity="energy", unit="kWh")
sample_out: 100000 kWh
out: 8623.41 kWh
